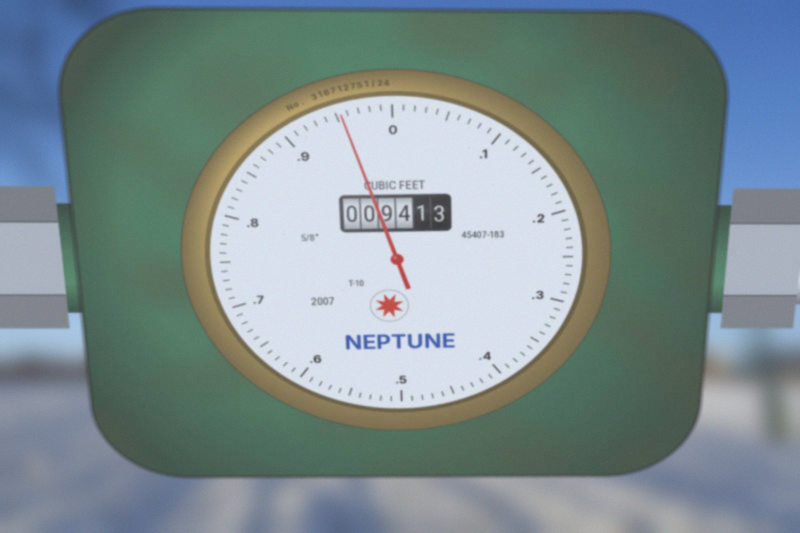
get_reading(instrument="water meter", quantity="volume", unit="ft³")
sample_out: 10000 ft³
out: 9412.95 ft³
